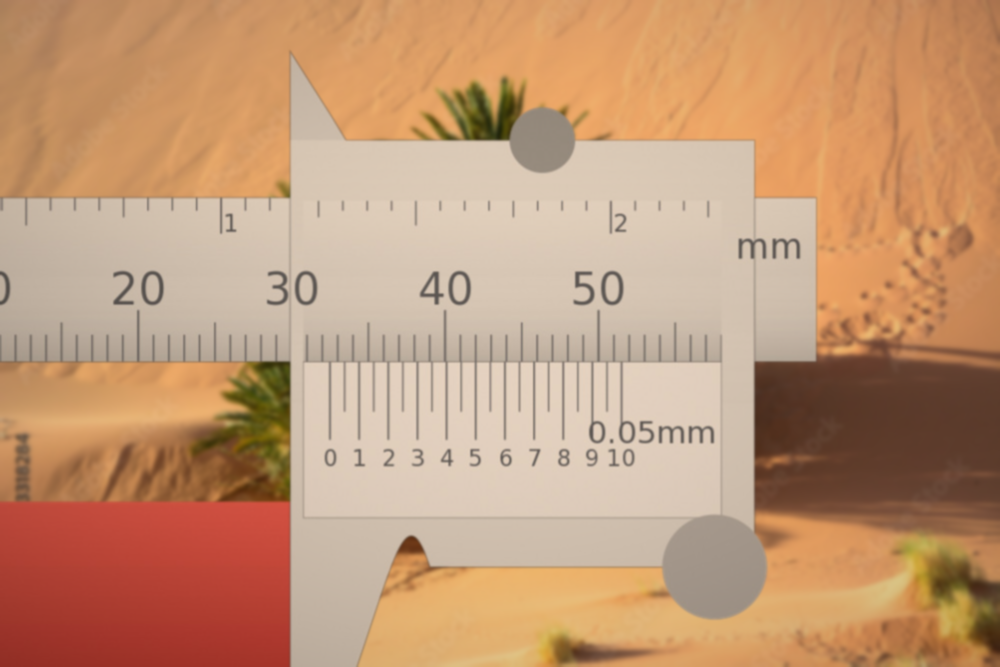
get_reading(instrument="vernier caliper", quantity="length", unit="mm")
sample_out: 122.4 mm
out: 32.5 mm
